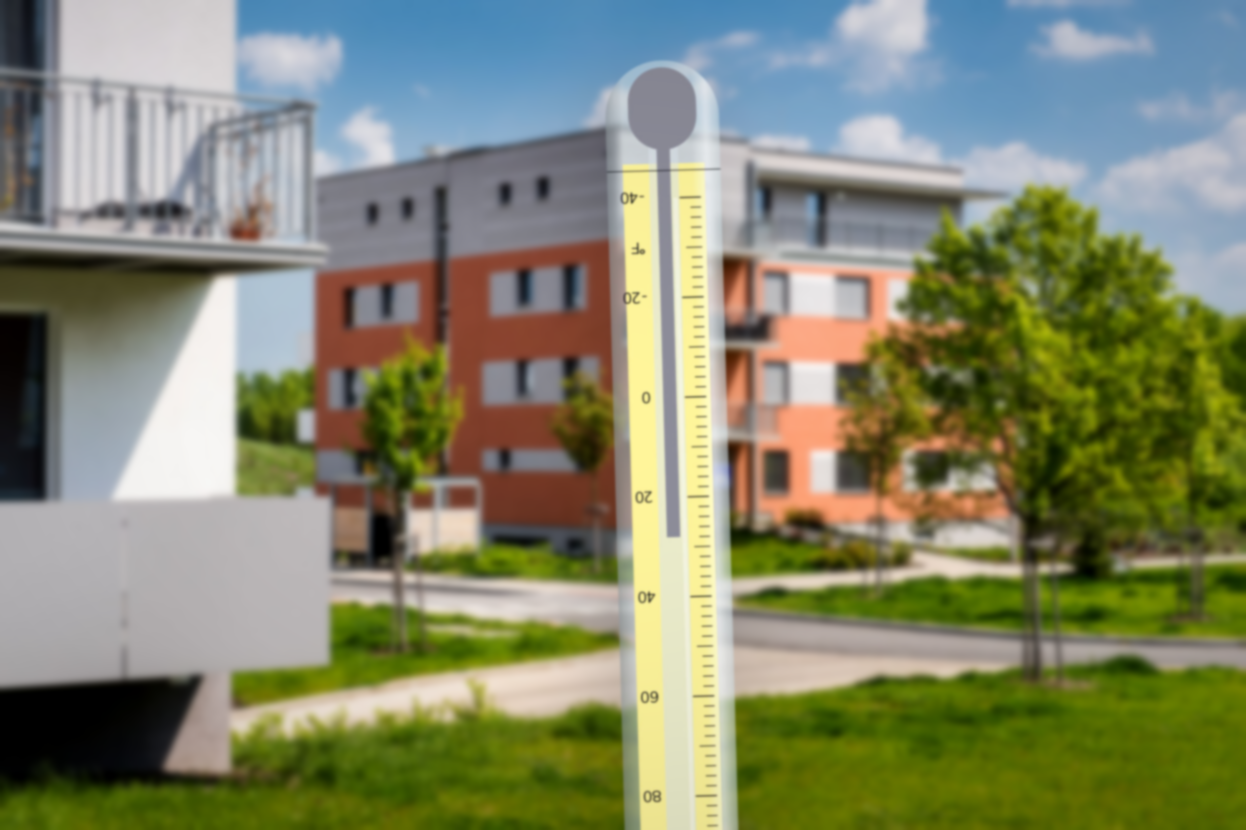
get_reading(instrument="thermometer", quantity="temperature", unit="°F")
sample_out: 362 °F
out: 28 °F
